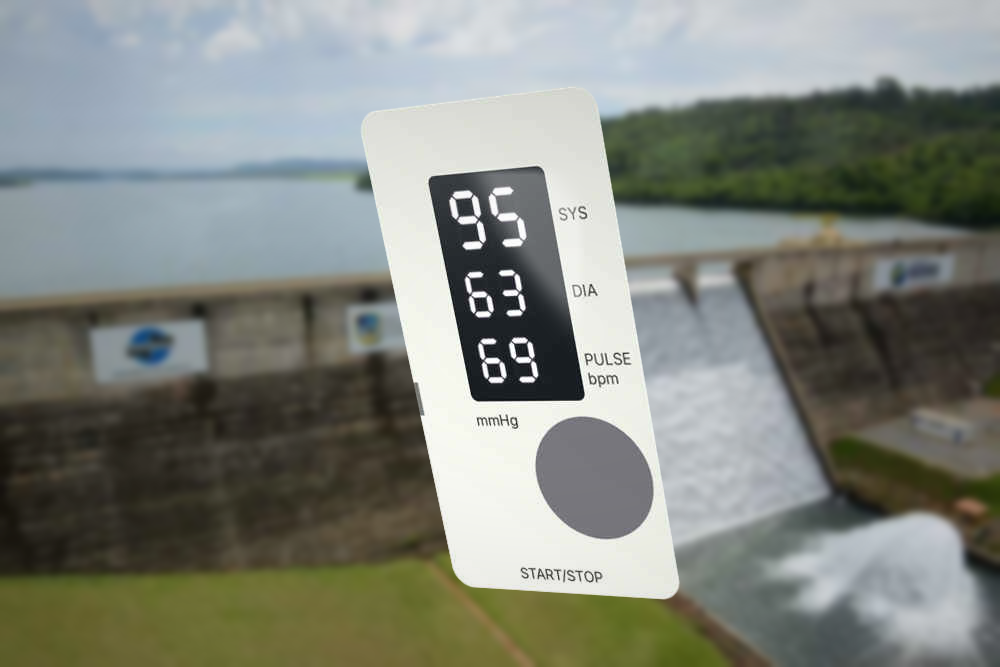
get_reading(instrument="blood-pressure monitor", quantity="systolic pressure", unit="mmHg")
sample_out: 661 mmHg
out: 95 mmHg
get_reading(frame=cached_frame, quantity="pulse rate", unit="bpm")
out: 69 bpm
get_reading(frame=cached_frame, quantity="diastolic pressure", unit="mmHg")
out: 63 mmHg
